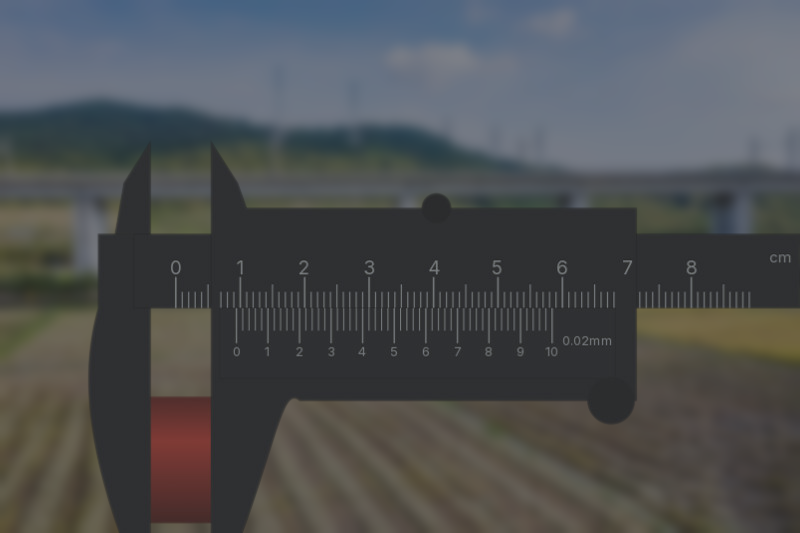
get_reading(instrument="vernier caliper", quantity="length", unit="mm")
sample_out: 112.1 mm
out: 9.4 mm
